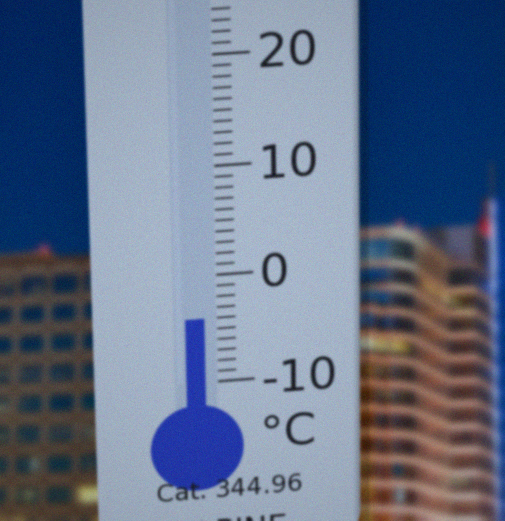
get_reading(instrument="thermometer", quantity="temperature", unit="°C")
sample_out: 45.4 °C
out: -4 °C
